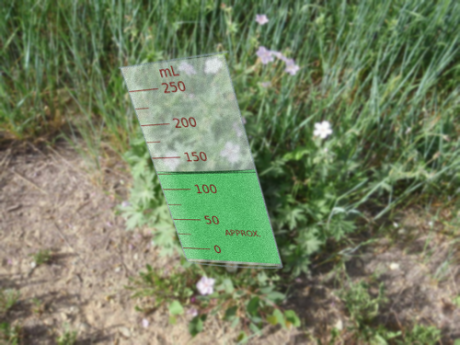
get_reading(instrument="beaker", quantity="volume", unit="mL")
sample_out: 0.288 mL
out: 125 mL
